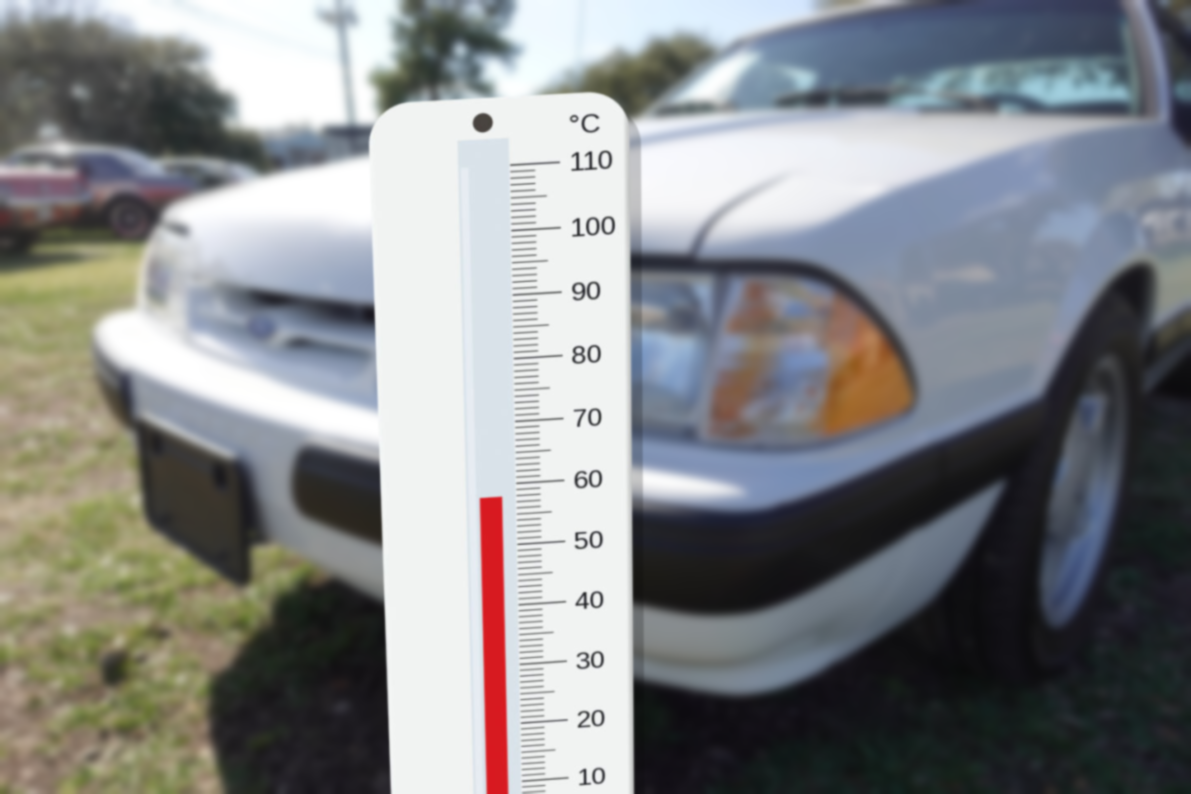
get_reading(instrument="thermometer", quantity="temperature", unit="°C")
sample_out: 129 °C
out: 58 °C
